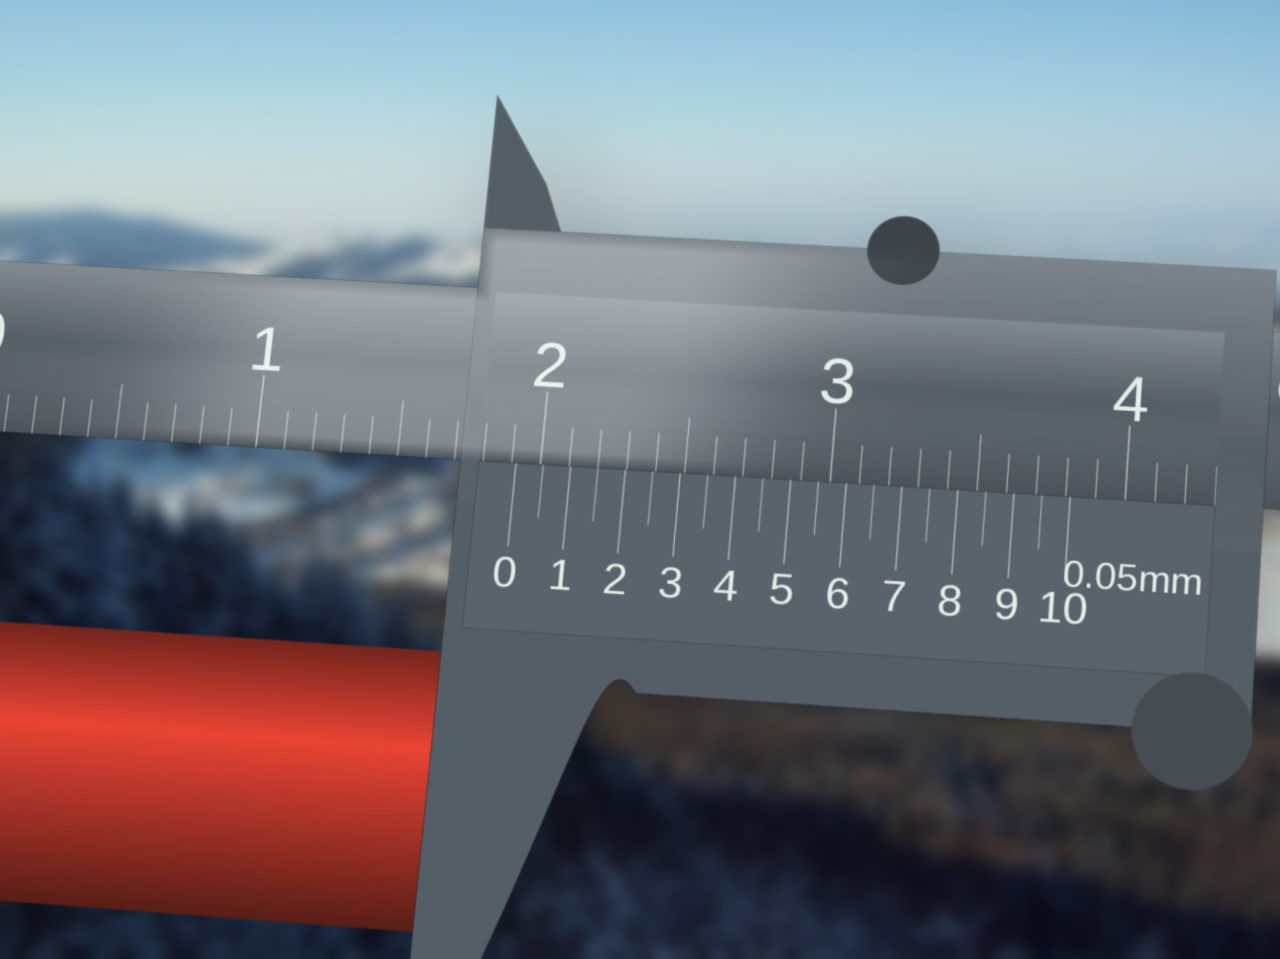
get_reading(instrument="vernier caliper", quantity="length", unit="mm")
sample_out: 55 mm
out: 19.15 mm
